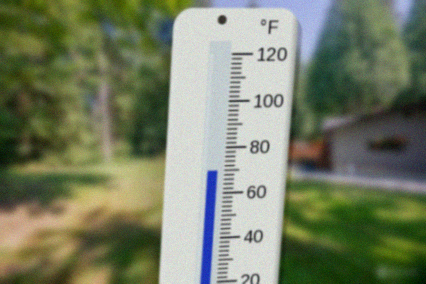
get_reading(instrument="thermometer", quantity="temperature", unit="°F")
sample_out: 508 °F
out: 70 °F
